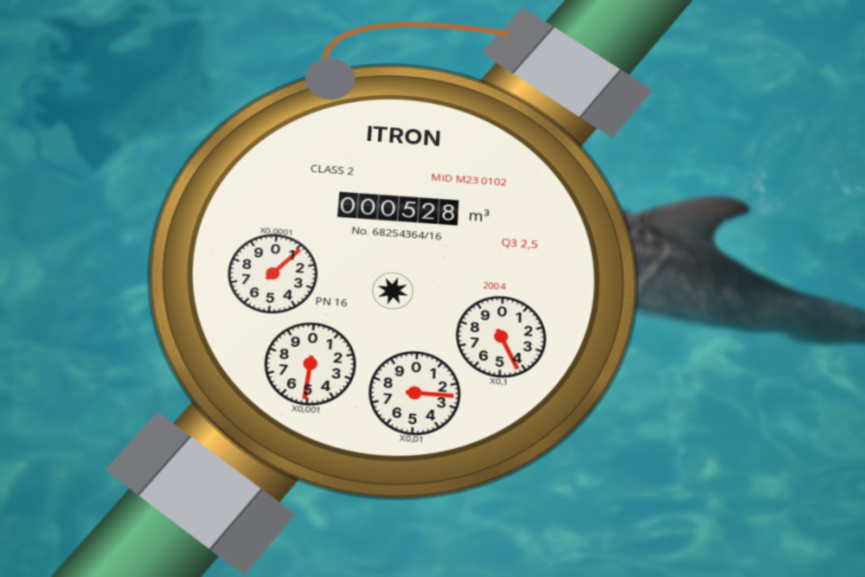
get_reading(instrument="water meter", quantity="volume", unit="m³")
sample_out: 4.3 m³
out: 528.4251 m³
